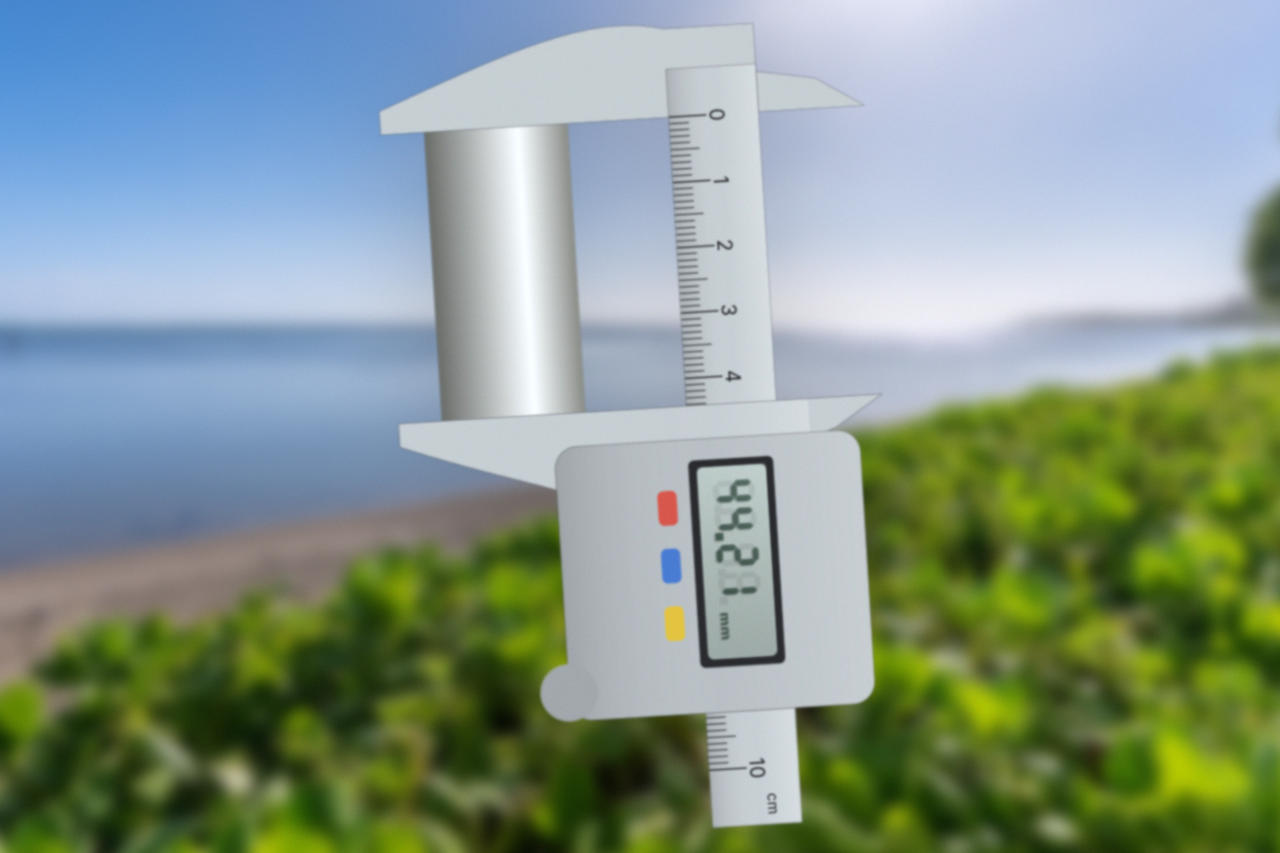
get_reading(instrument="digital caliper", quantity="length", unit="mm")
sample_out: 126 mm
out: 44.21 mm
